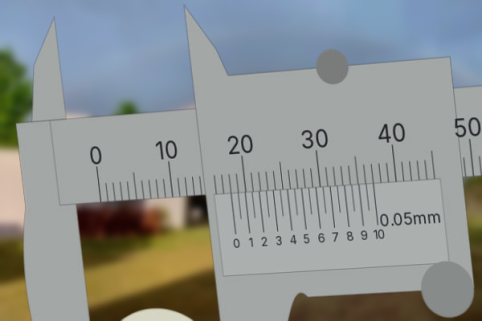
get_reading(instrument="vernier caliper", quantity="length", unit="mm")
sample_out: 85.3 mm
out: 18.0 mm
